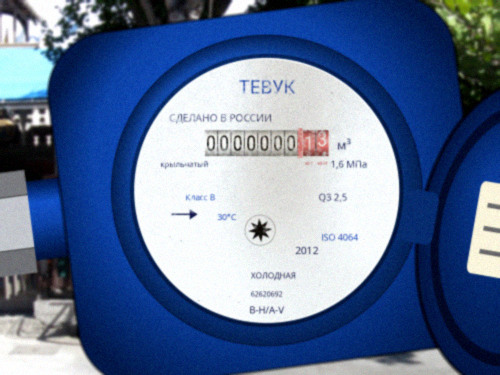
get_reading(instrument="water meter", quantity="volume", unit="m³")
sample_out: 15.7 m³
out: 0.13 m³
